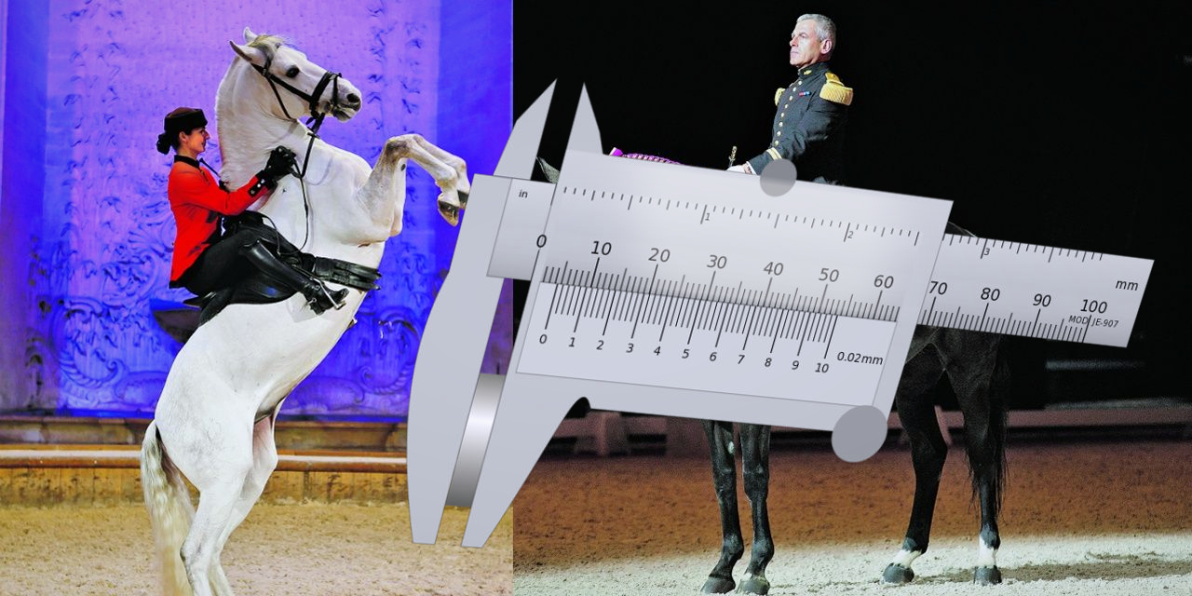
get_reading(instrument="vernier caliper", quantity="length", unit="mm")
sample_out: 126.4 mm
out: 4.4 mm
